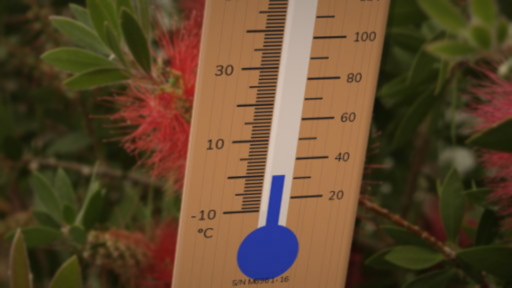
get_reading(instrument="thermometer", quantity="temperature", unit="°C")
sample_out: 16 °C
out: 0 °C
